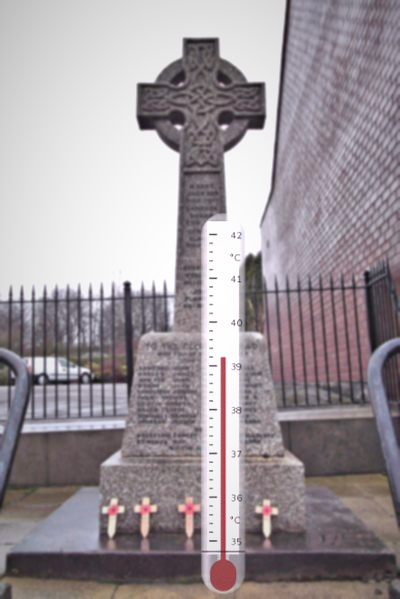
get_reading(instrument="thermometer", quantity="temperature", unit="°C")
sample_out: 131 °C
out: 39.2 °C
